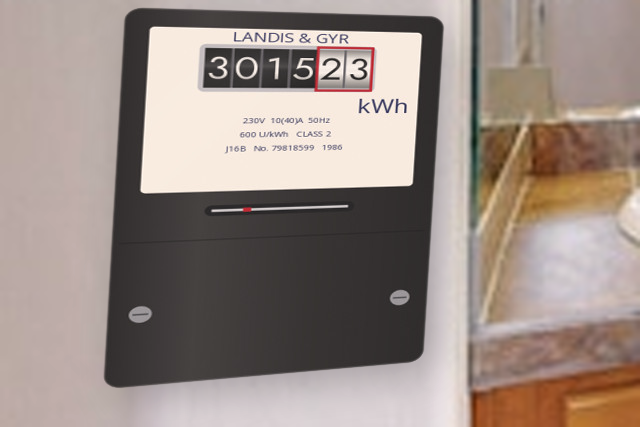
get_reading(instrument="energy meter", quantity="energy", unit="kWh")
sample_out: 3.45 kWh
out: 3015.23 kWh
